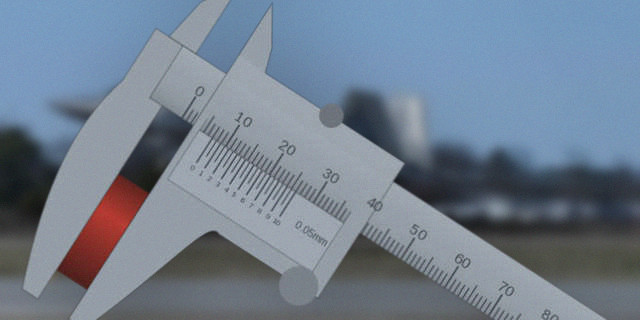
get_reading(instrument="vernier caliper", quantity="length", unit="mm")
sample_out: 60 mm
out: 7.0 mm
